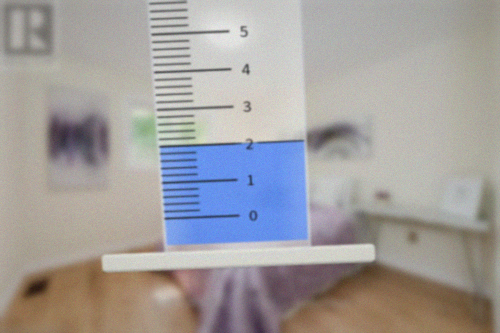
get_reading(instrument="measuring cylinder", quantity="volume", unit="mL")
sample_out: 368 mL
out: 2 mL
